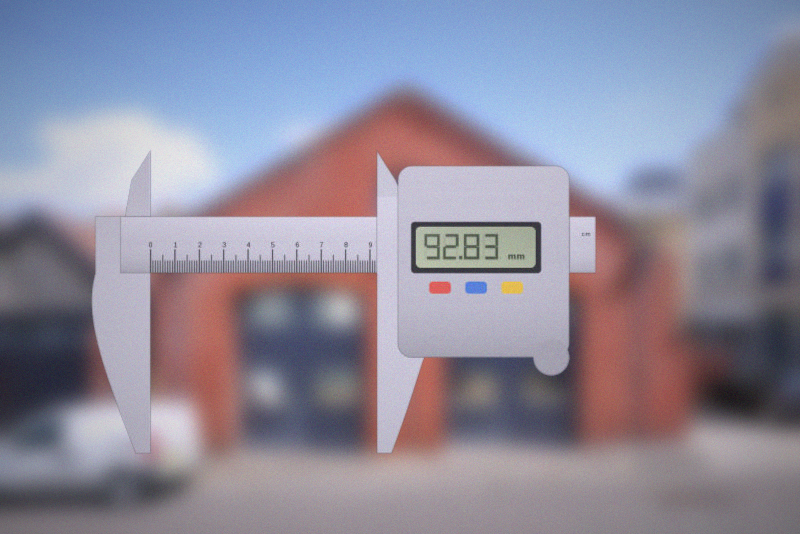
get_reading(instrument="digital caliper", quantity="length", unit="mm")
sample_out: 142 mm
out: 92.83 mm
